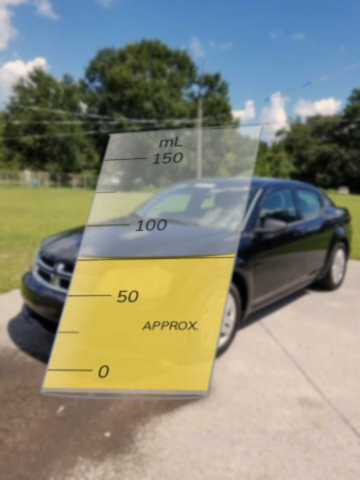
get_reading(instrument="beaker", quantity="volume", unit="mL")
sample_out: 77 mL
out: 75 mL
